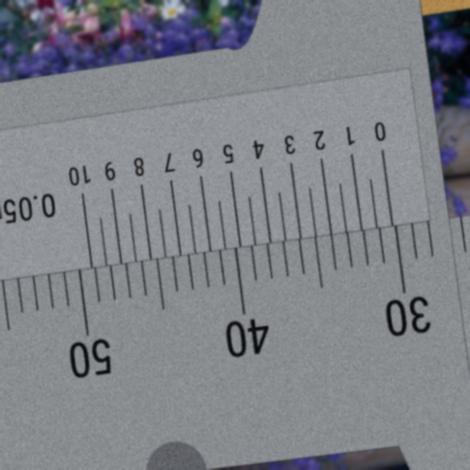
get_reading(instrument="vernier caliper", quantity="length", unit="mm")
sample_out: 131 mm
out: 30.2 mm
